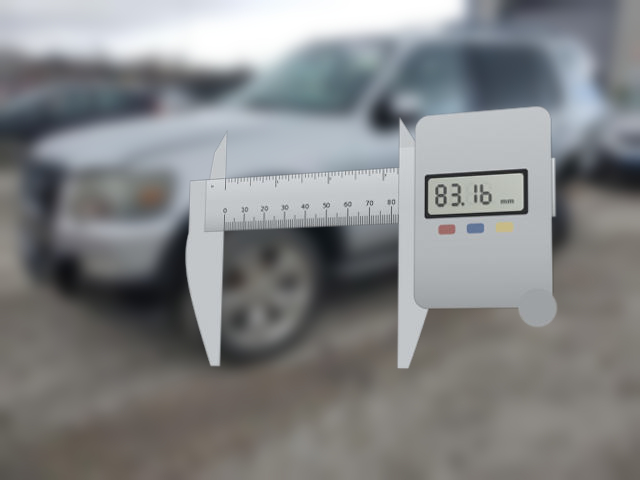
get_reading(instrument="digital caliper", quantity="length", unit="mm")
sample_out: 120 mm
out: 83.16 mm
